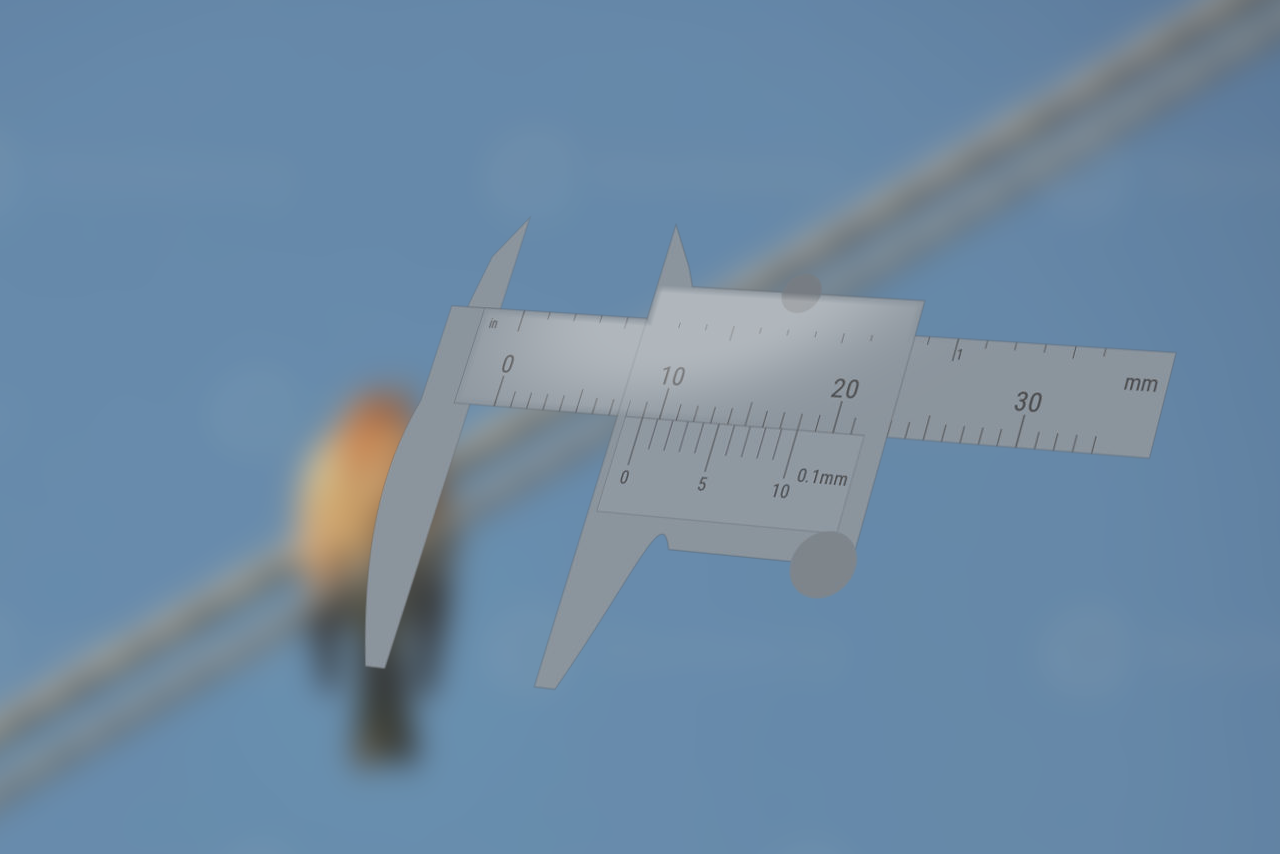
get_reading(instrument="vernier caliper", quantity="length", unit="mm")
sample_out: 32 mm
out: 9.0 mm
